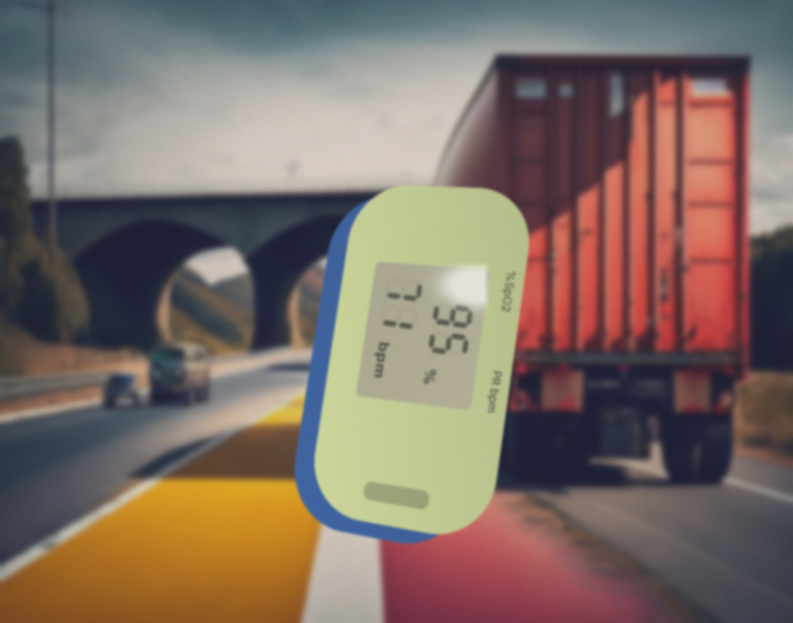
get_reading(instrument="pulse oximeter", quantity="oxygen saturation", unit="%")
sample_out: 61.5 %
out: 95 %
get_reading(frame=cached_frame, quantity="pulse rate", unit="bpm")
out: 71 bpm
